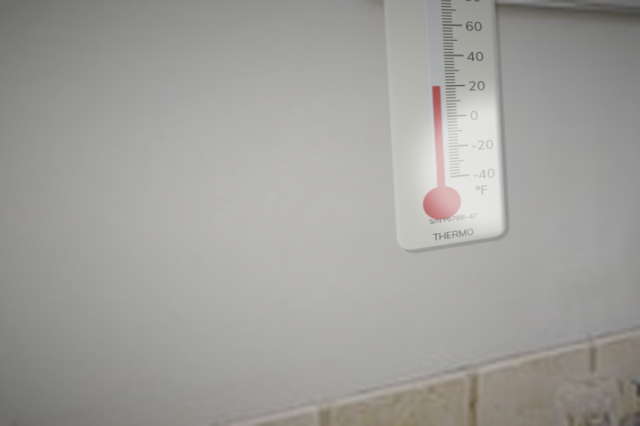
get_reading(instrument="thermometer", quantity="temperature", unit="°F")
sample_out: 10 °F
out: 20 °F
